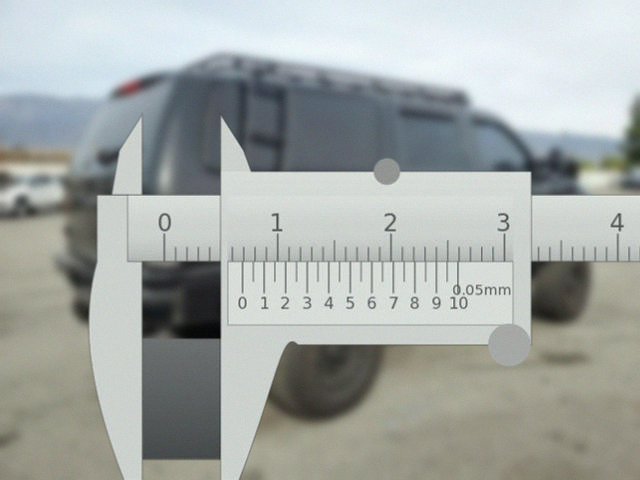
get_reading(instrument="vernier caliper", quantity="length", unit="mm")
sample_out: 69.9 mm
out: 6.9 mm
